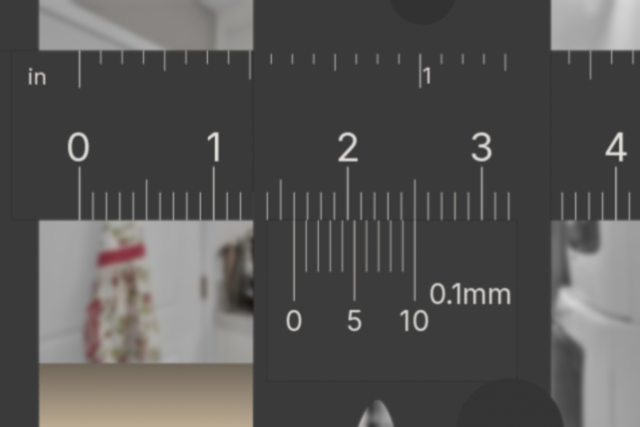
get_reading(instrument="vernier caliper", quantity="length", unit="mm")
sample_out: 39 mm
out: 16.0 mm
